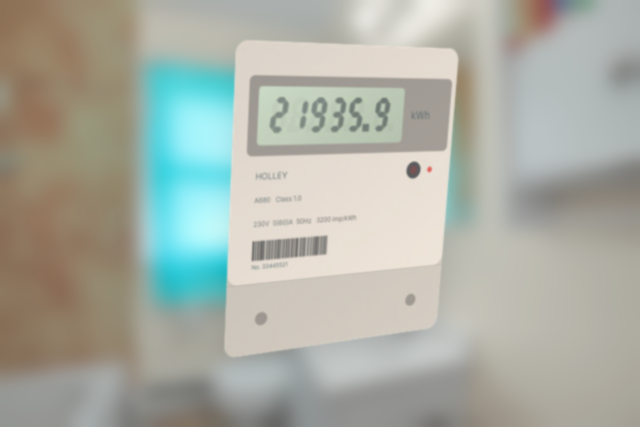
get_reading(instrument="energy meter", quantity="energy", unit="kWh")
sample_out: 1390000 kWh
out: 21935.9 kWh
